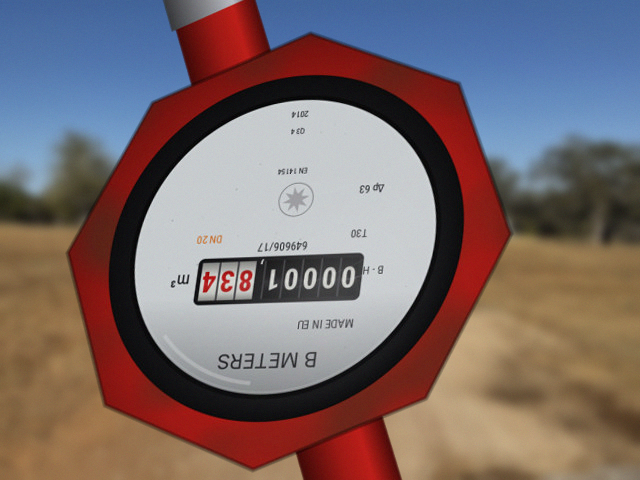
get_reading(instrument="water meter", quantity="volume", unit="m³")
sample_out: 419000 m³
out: 1.834 m³
